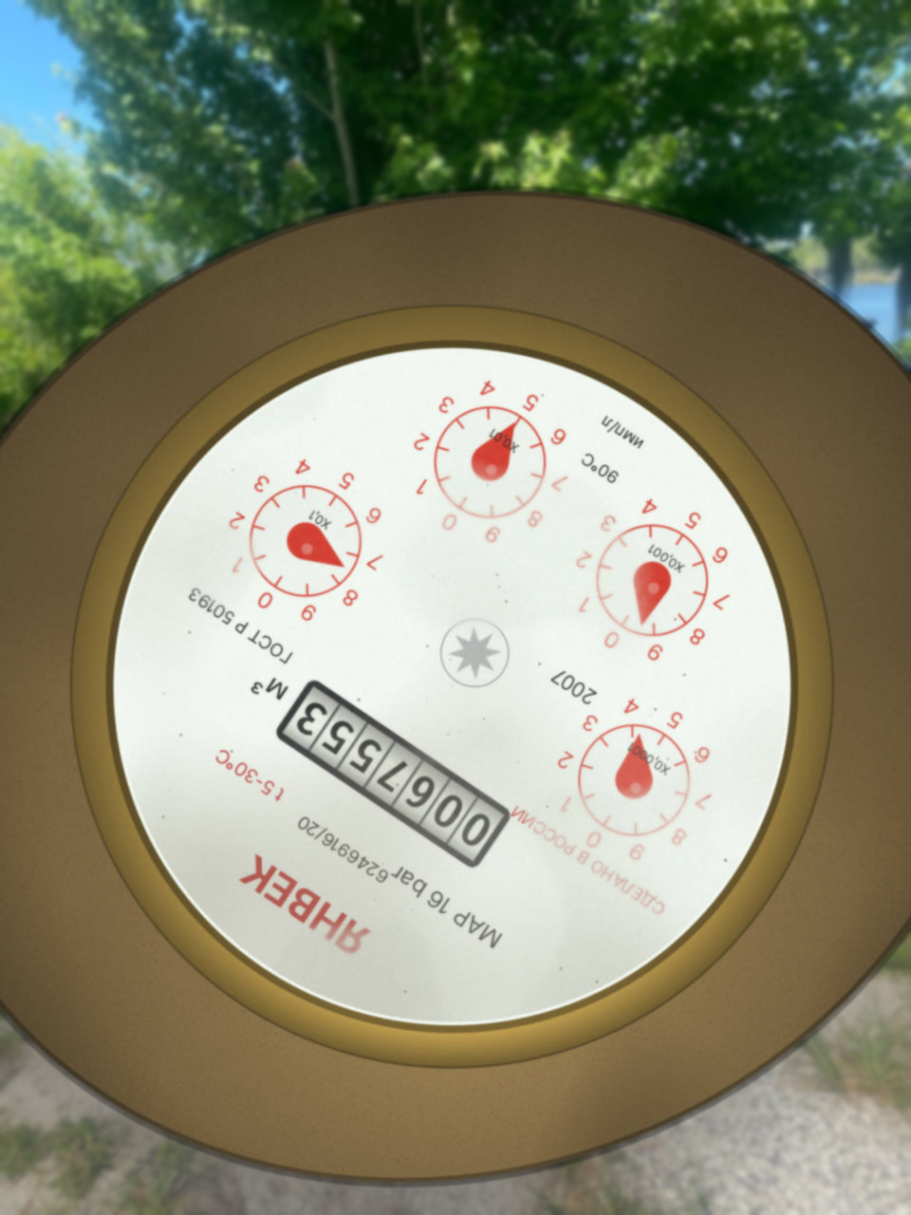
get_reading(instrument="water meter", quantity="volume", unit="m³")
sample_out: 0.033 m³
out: 67553.7494 m³
